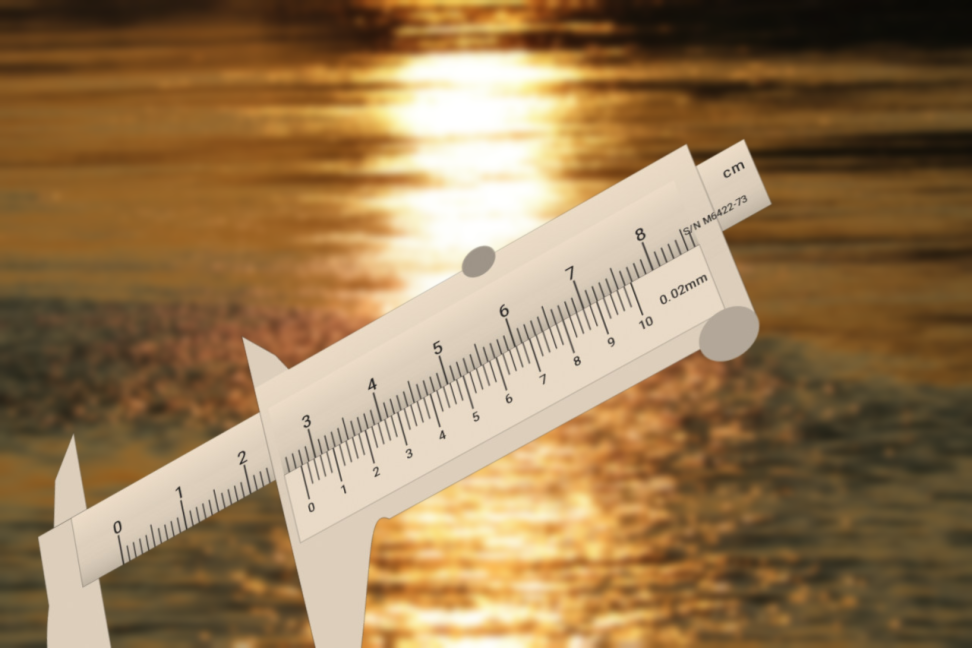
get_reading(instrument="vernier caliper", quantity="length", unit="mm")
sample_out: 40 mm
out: 27.8 mm
